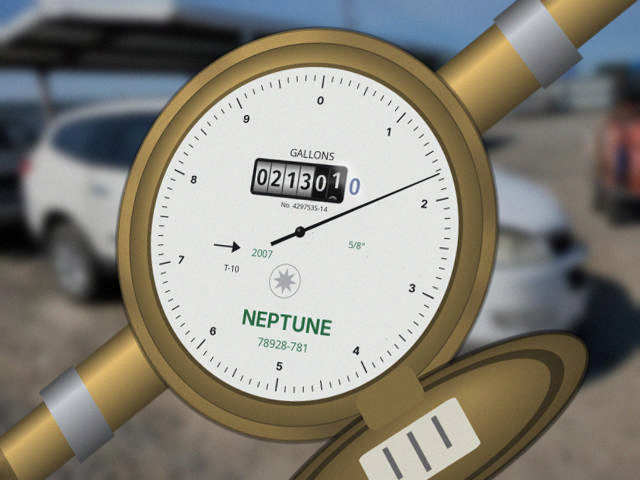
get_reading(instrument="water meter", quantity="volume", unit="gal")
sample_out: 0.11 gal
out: 213011.7 gal
